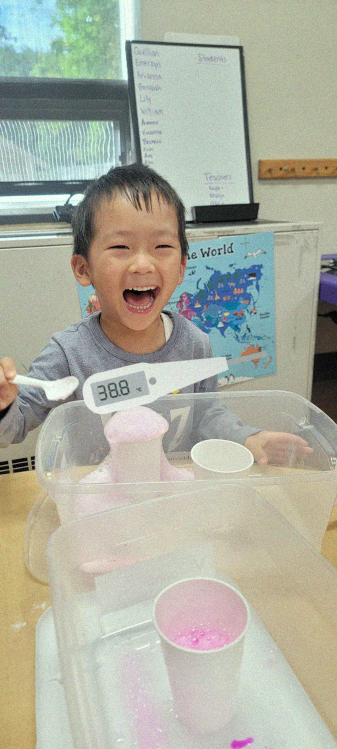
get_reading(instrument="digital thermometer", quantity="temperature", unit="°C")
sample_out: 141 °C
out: 38.8 °C
